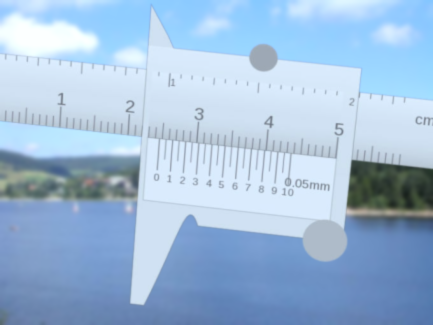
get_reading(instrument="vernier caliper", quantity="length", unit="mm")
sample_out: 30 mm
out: 24.6 mm
